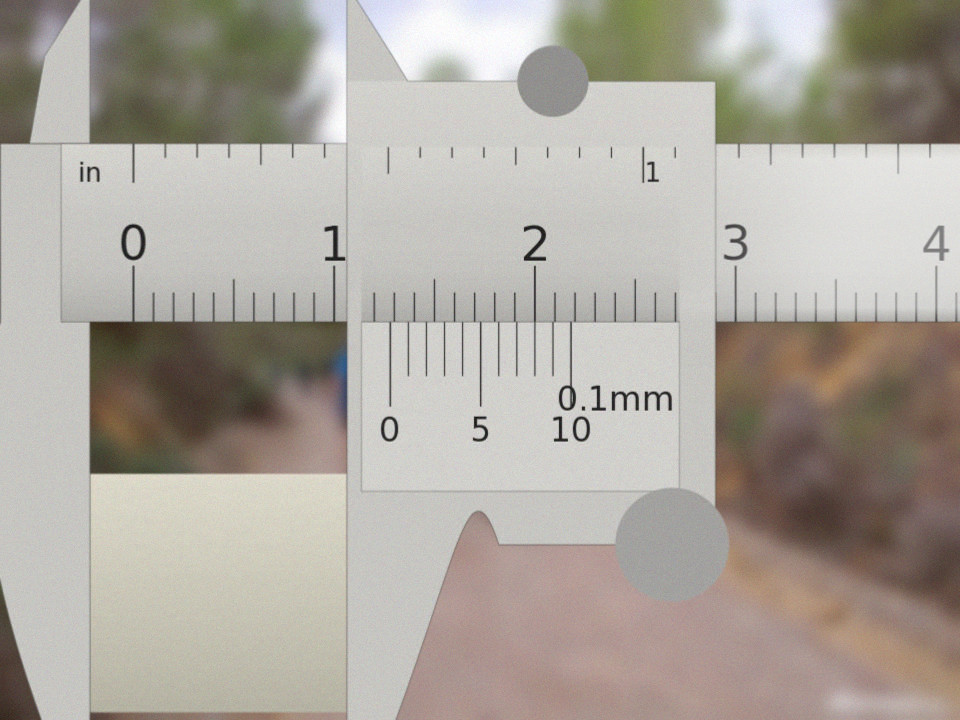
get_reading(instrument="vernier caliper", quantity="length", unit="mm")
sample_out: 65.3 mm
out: 12.8 mm
